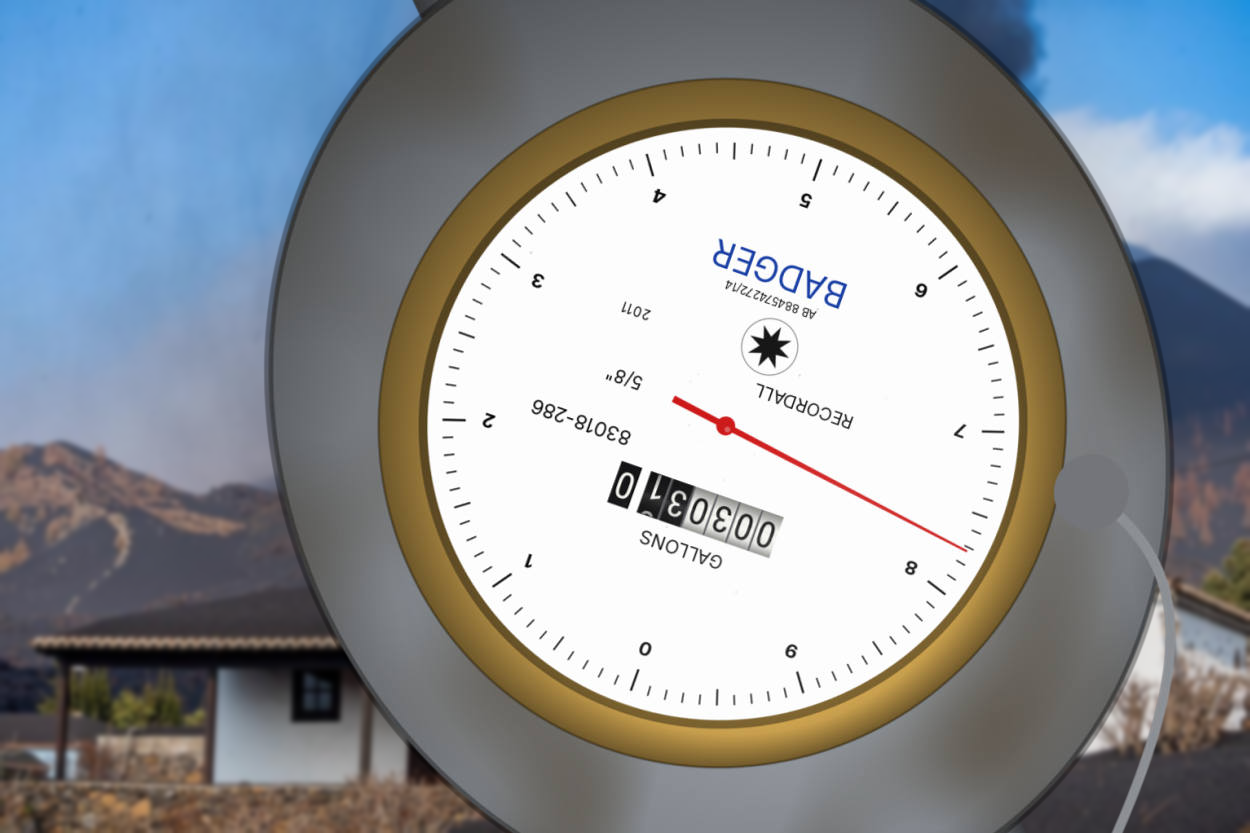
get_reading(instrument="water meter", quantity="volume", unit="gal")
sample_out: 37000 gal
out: 30307.7 gal
